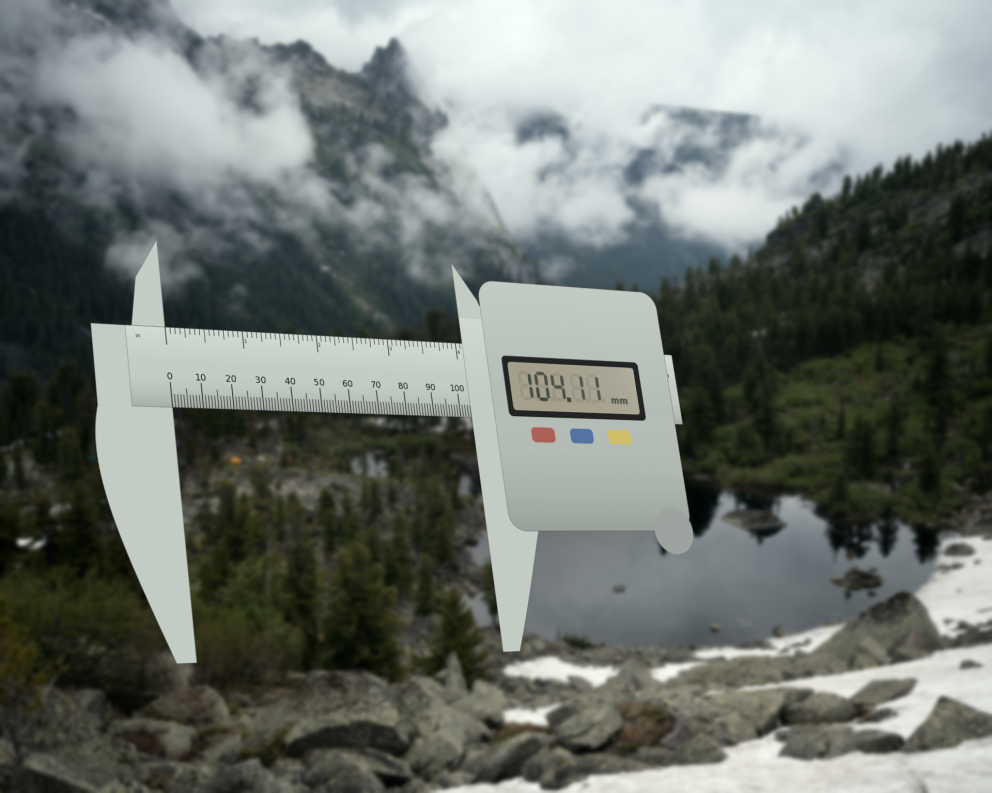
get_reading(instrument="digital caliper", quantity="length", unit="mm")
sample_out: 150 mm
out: 104.11 mm
